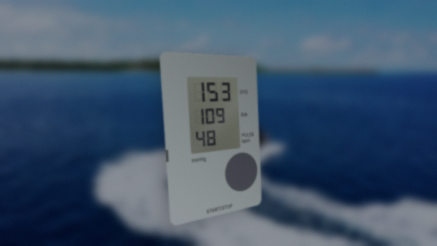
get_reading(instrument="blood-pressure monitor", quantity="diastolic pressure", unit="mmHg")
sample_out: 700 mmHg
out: 109 mmHg
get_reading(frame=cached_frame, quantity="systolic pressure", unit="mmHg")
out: 153 mmHg
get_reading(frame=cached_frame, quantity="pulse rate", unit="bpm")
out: 48 bpm
